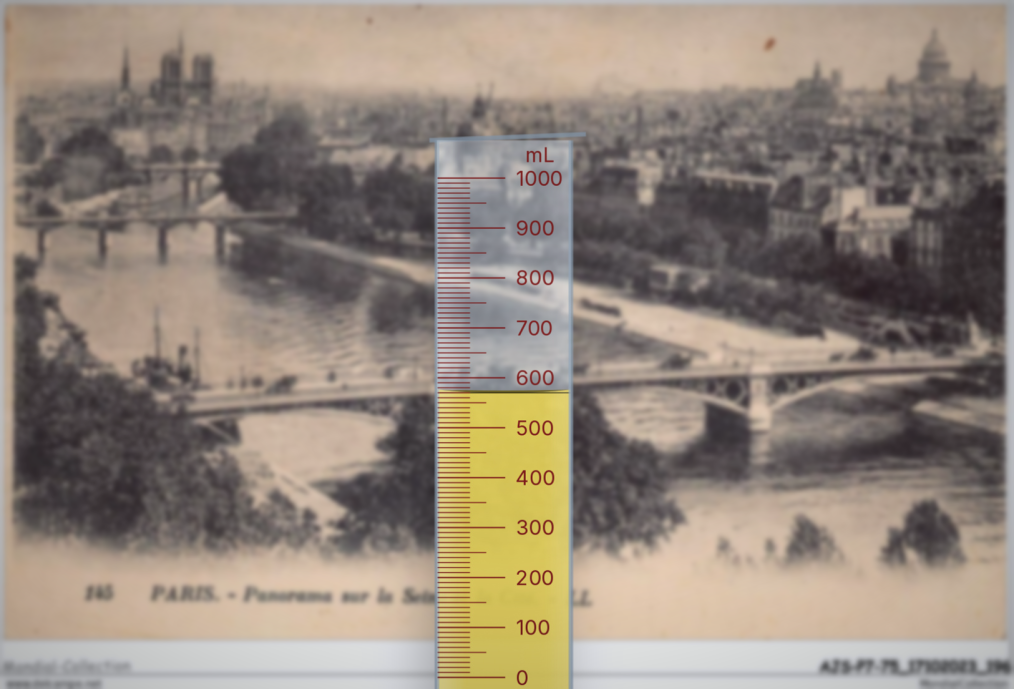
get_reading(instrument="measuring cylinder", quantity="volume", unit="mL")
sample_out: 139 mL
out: 570 mL
